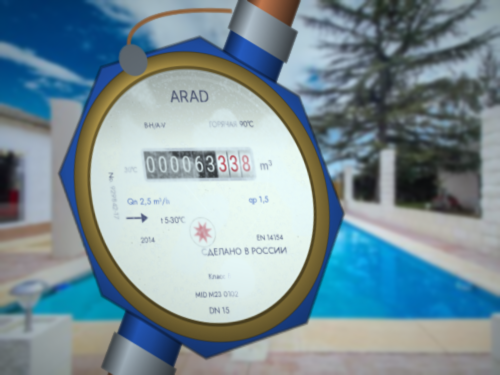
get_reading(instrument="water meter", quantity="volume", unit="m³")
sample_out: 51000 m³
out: 63.338 m³
